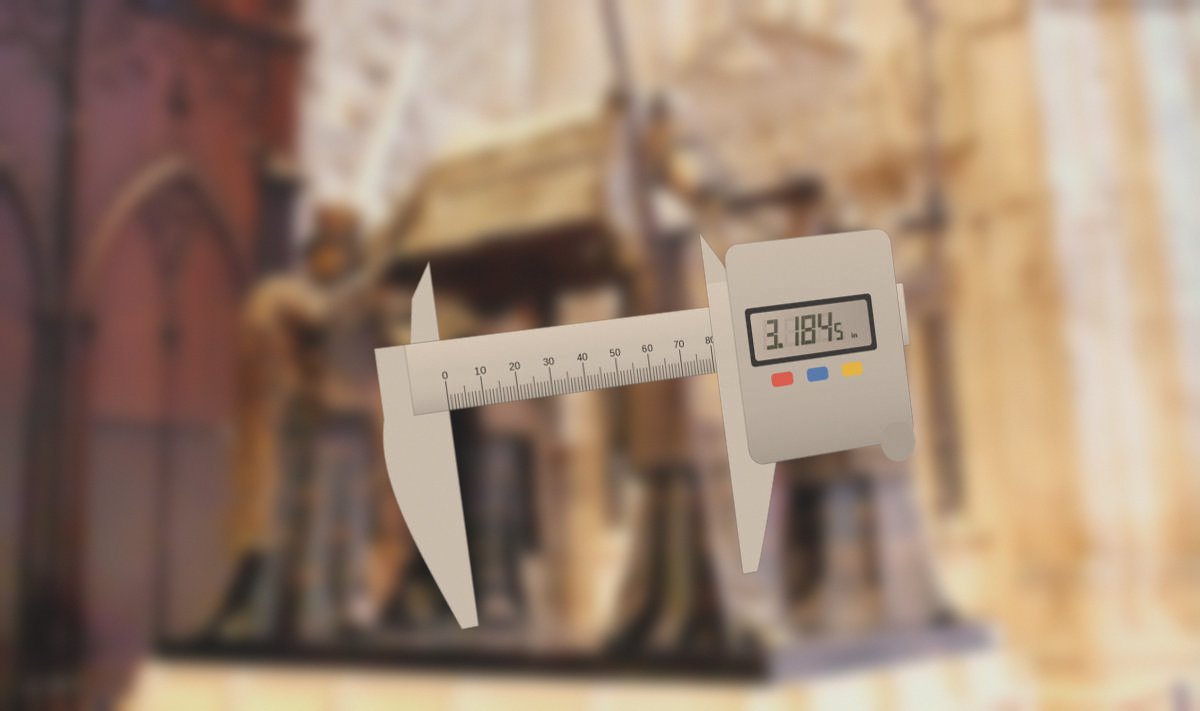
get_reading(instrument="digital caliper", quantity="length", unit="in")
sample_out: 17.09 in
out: 3.1845 in
